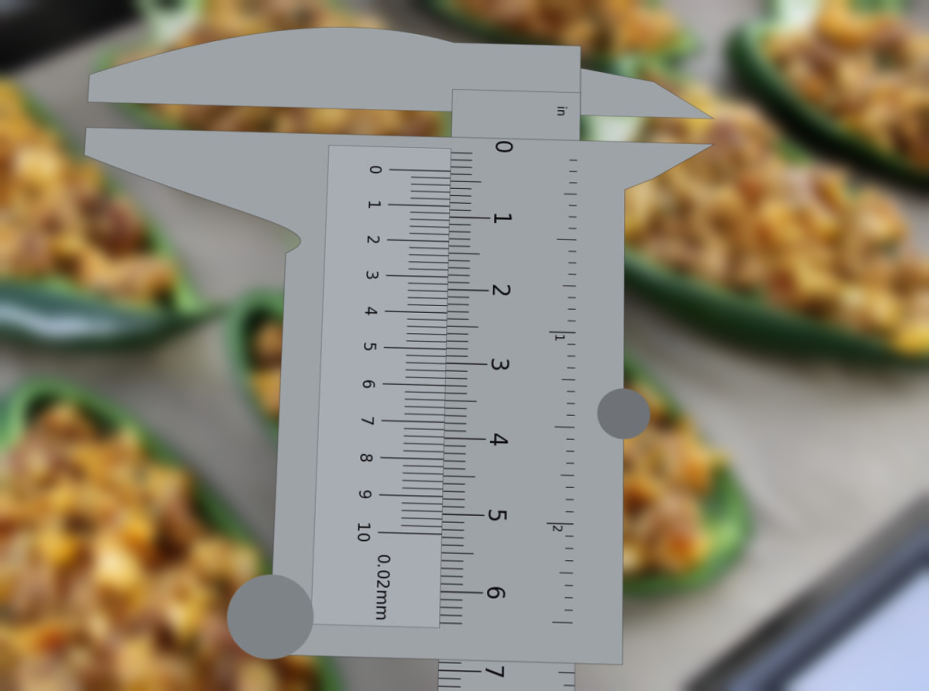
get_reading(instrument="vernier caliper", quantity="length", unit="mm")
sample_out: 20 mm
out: 3.6 mm
